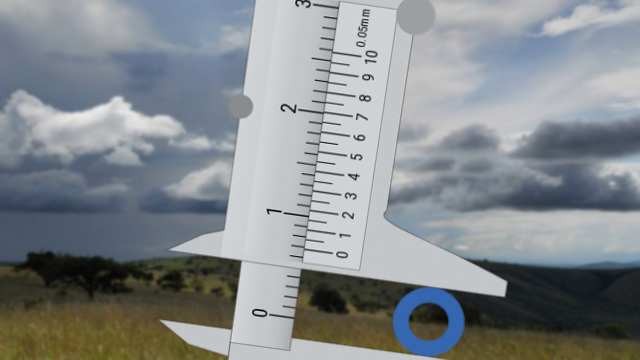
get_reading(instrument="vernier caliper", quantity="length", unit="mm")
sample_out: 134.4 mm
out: 6.8 mm
